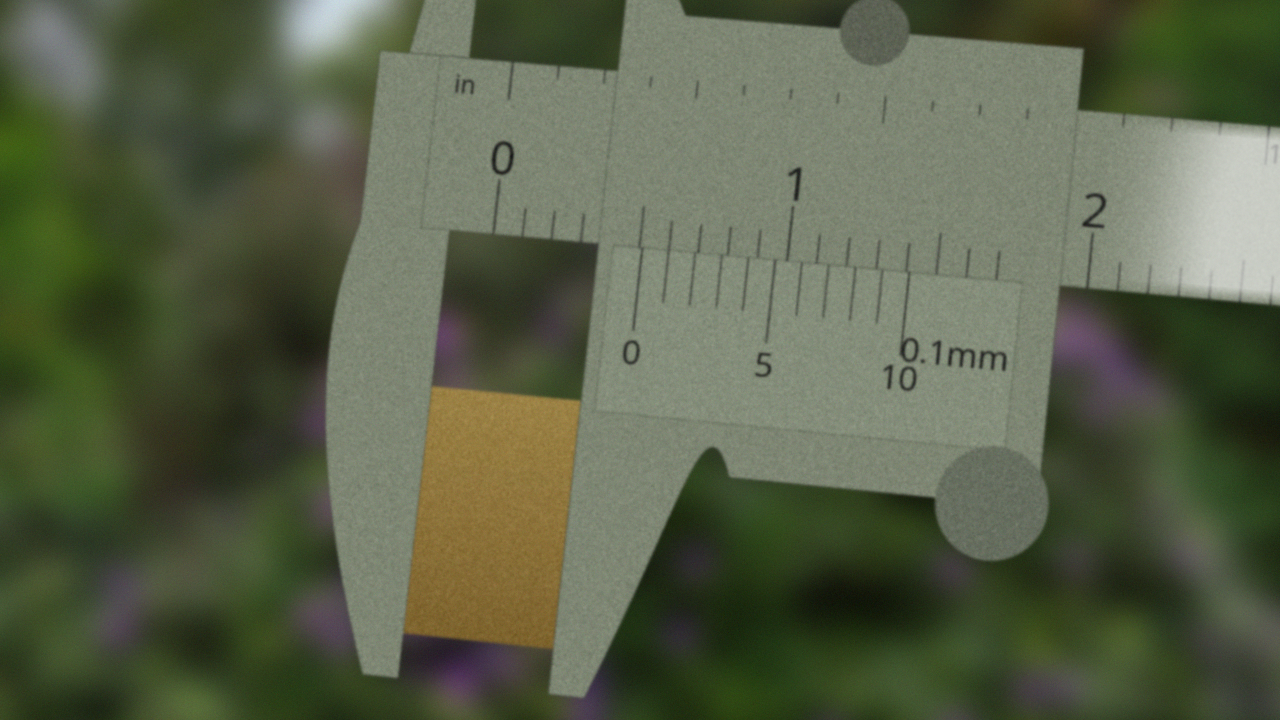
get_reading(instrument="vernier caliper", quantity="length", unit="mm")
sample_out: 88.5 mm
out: 5.1 mm
